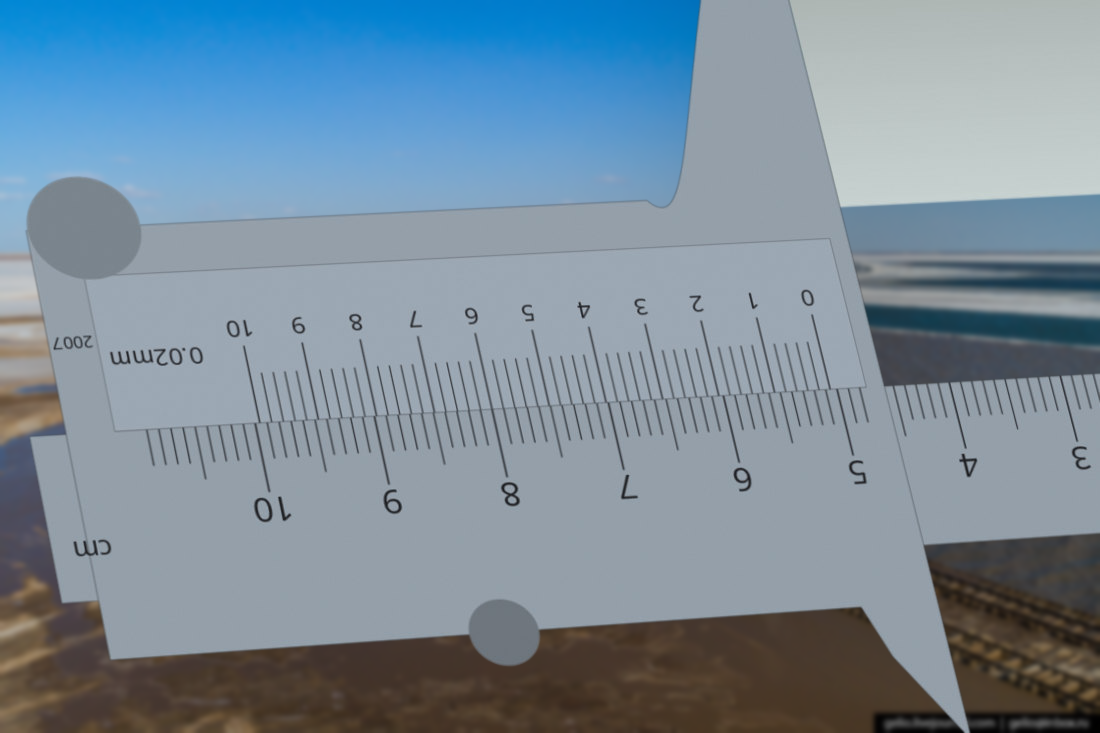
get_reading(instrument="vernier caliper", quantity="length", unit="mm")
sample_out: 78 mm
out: 50.6 mm
